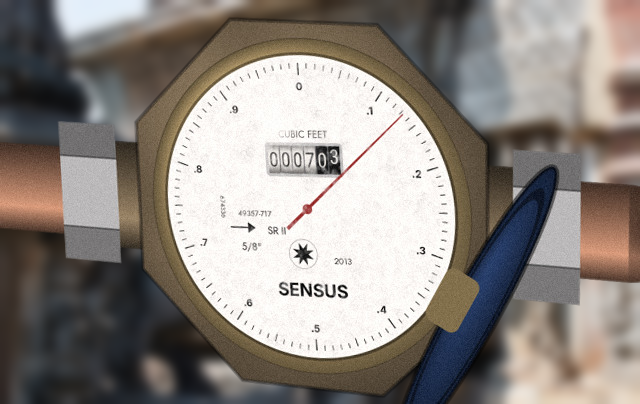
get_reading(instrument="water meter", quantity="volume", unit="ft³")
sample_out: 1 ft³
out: 703.13 ft³
